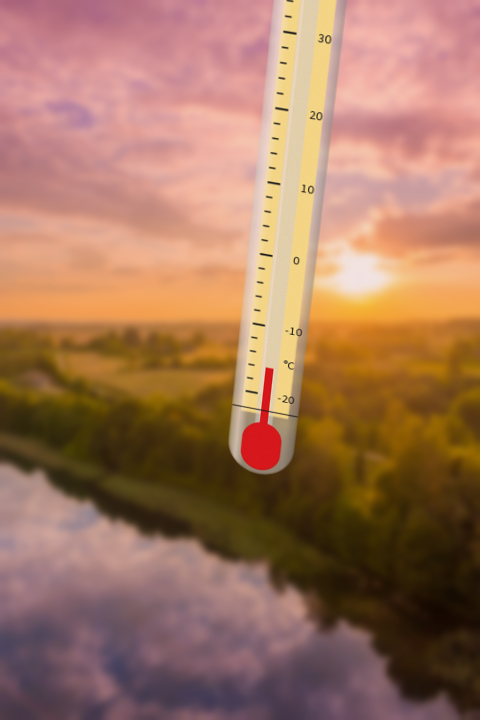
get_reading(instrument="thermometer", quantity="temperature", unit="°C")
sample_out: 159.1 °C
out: -16 °C
